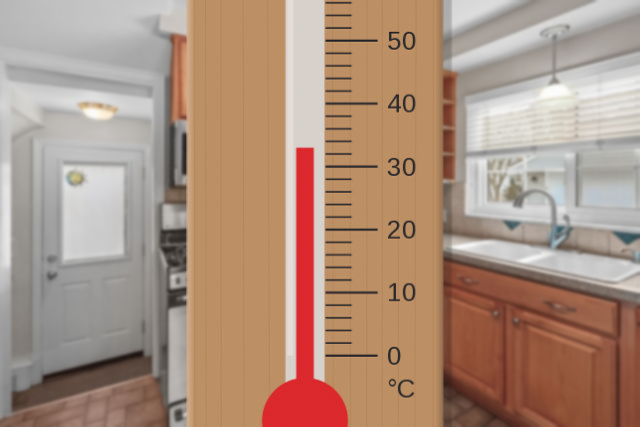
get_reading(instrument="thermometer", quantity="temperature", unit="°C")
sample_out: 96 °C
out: 33 °C
